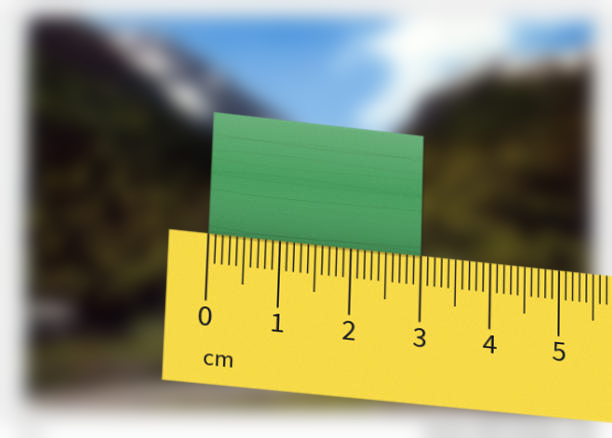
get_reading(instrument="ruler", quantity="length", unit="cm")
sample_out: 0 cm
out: 3 cm
